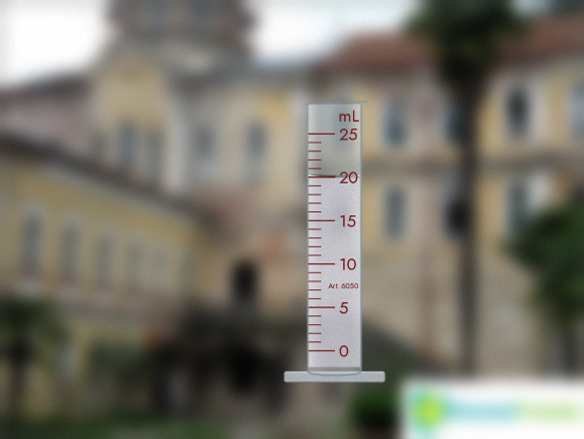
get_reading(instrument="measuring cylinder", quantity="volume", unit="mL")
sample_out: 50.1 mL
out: 20 mL
